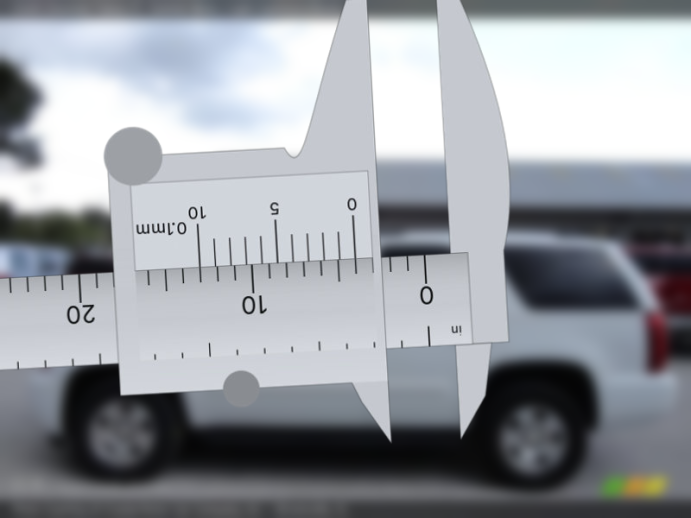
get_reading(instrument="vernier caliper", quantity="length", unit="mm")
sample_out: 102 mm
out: 4.0 mm
